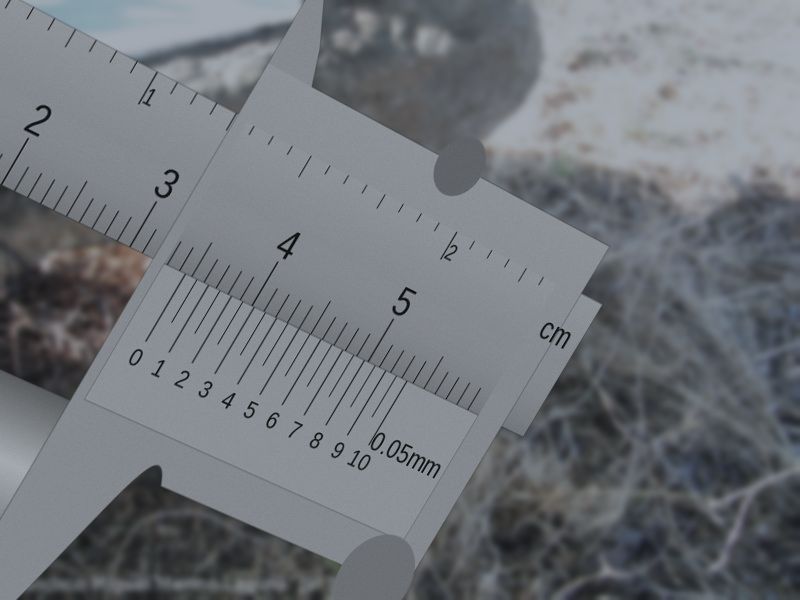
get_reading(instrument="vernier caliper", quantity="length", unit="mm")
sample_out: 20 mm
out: 34.5 mm
